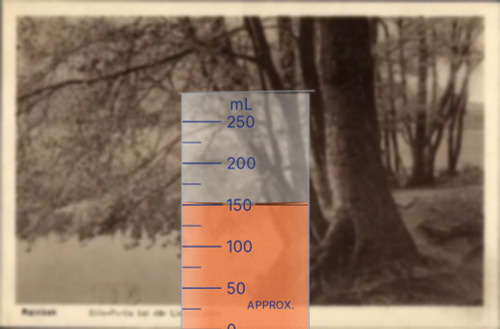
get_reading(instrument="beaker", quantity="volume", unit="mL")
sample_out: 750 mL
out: 150 mL
